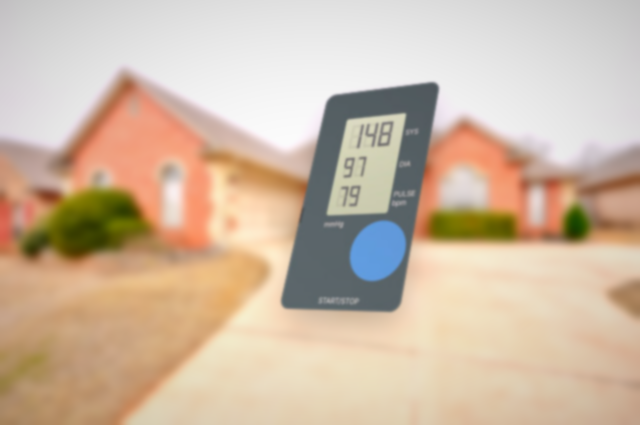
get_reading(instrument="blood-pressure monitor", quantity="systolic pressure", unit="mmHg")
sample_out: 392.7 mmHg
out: 148 mmHg
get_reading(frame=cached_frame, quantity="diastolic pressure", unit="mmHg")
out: 97 mmHg
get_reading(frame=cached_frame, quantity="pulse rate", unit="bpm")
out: 79 bpm
